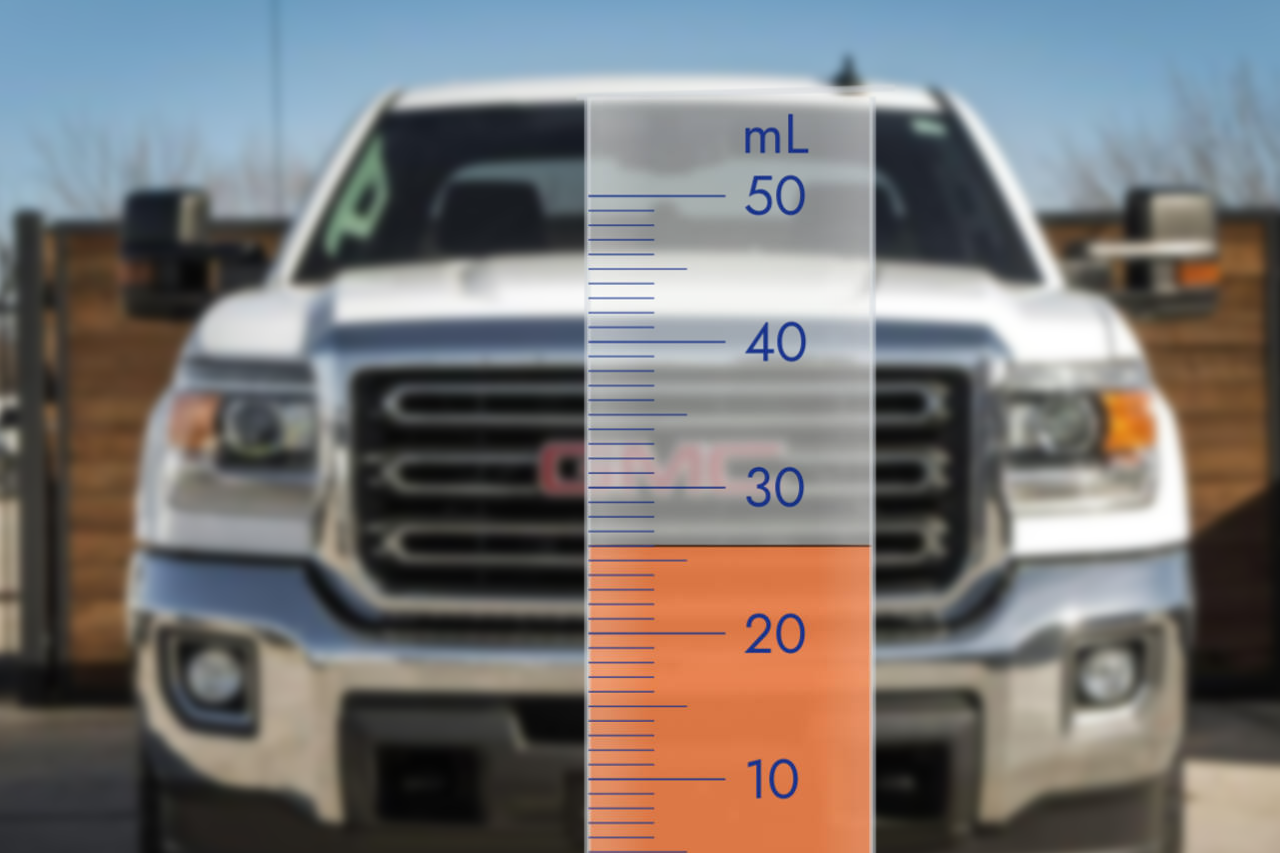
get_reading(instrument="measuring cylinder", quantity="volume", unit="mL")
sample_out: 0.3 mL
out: 26 mL
